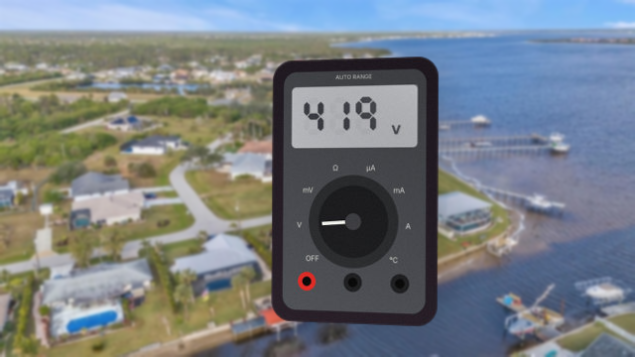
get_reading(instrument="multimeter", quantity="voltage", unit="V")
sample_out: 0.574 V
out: 419 V
